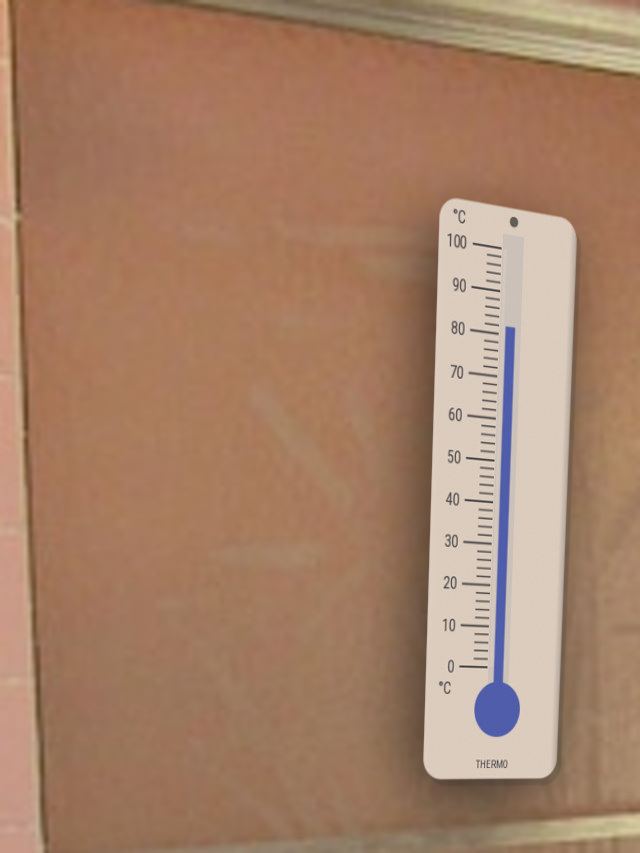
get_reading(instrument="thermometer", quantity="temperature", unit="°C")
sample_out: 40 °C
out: 82 °C
